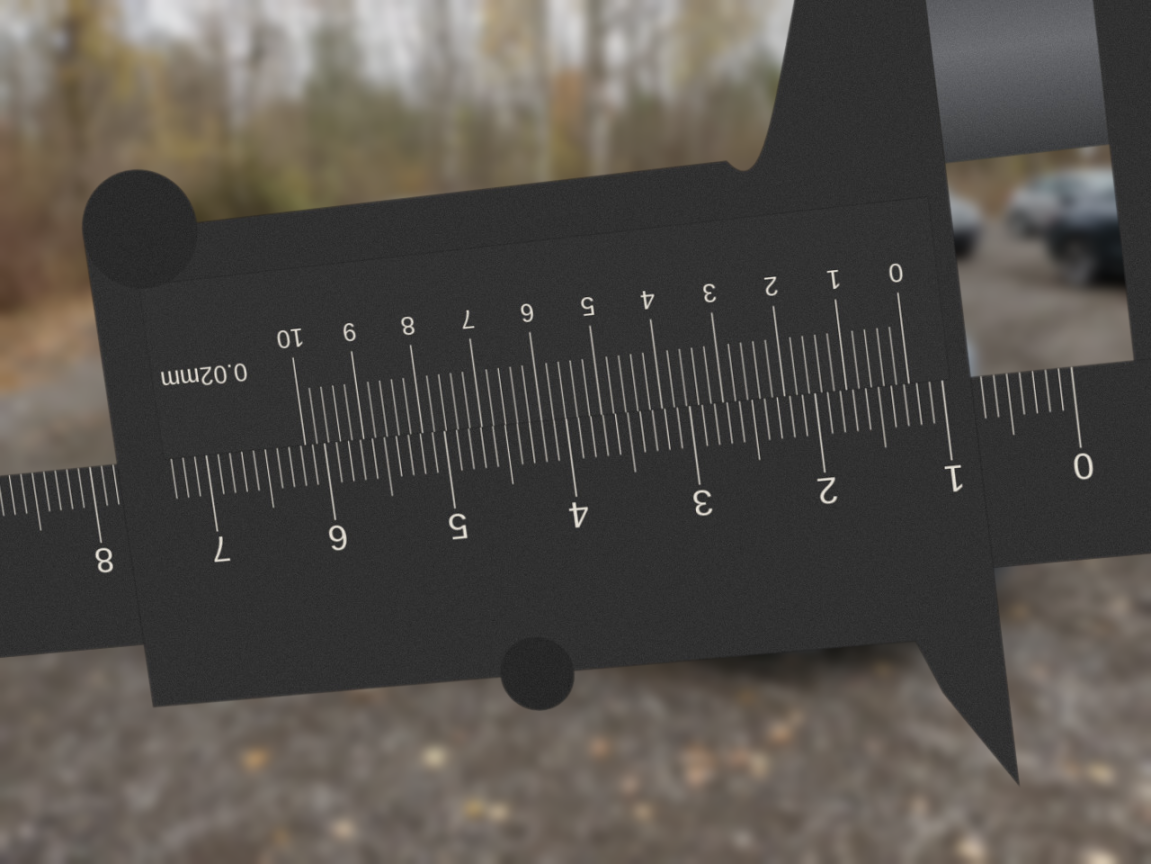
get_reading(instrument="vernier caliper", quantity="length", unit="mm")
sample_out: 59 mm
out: 12.6 mm
